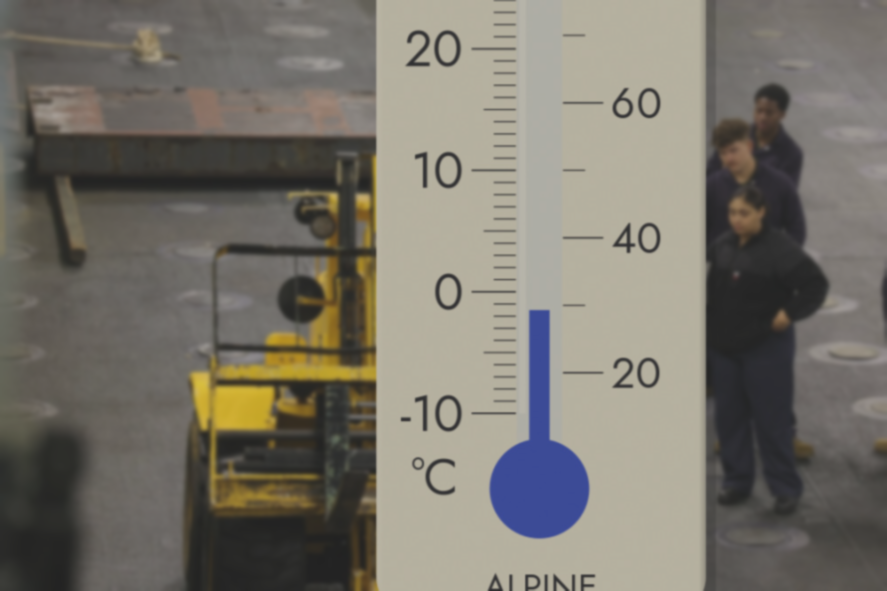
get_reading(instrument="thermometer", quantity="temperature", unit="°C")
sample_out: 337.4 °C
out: -1.5 °C
